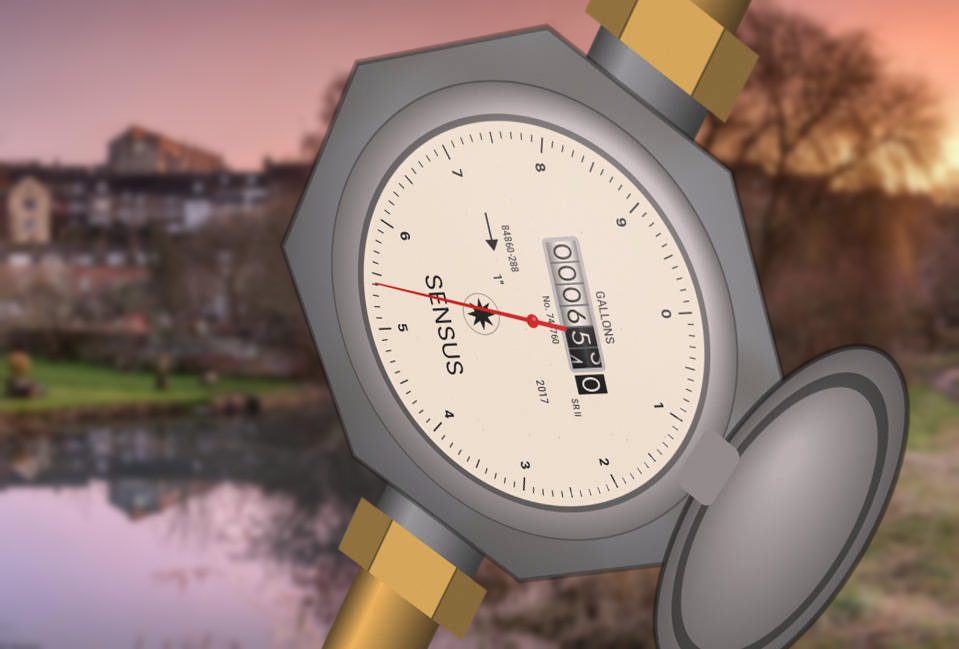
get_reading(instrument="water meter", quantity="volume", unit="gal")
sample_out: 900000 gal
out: 6535.4 gal
